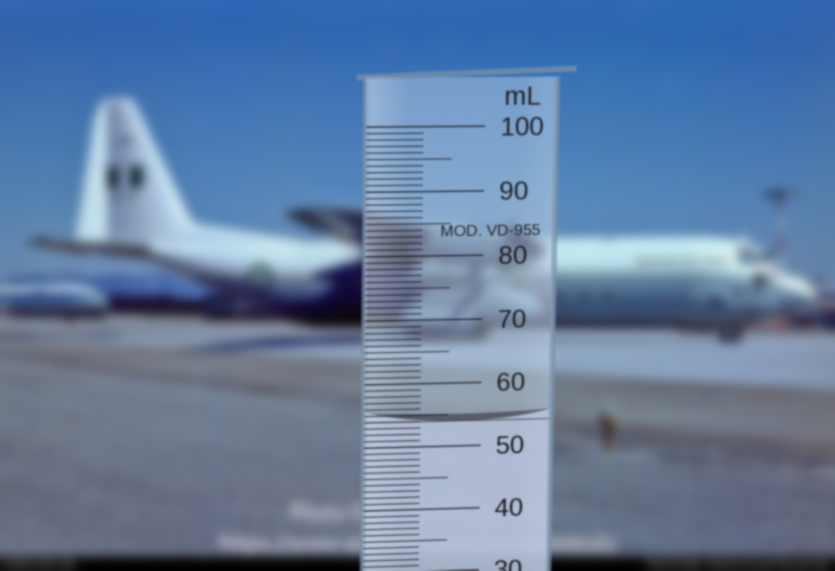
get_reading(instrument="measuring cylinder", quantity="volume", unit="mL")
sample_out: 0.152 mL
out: 54 mL
